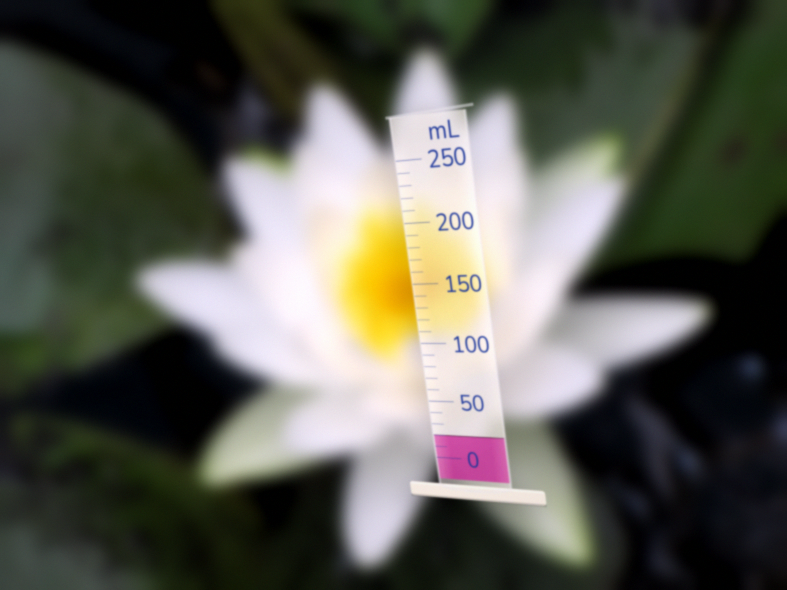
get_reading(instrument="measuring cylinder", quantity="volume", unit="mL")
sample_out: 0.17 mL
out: 20 mL
